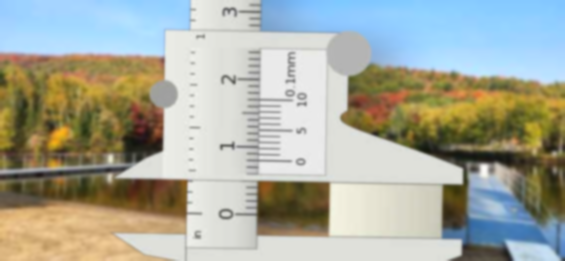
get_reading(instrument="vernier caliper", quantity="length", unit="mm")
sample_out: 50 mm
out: 8.0 mm
